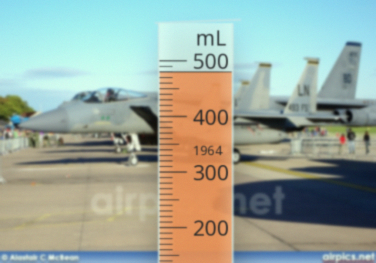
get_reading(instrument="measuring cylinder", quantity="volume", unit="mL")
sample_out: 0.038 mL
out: 480 mL
